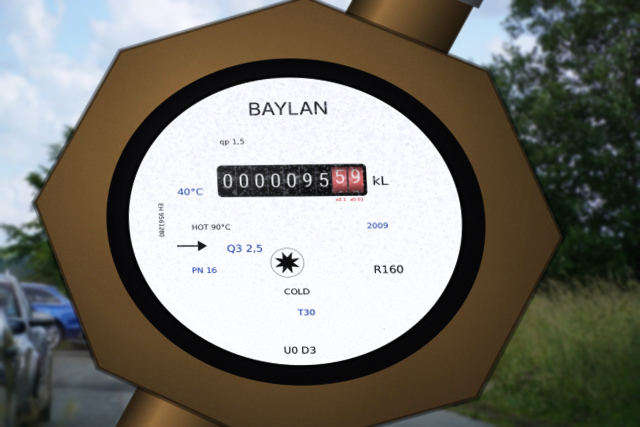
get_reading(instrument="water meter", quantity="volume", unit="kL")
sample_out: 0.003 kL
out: 95.59 kL
